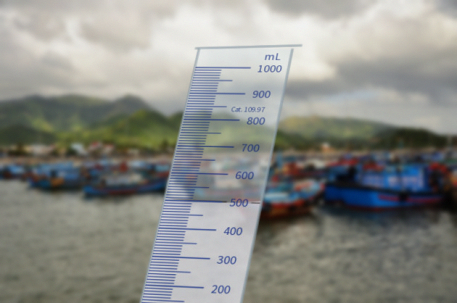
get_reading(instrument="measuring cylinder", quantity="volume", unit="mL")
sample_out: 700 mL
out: 500 mL
